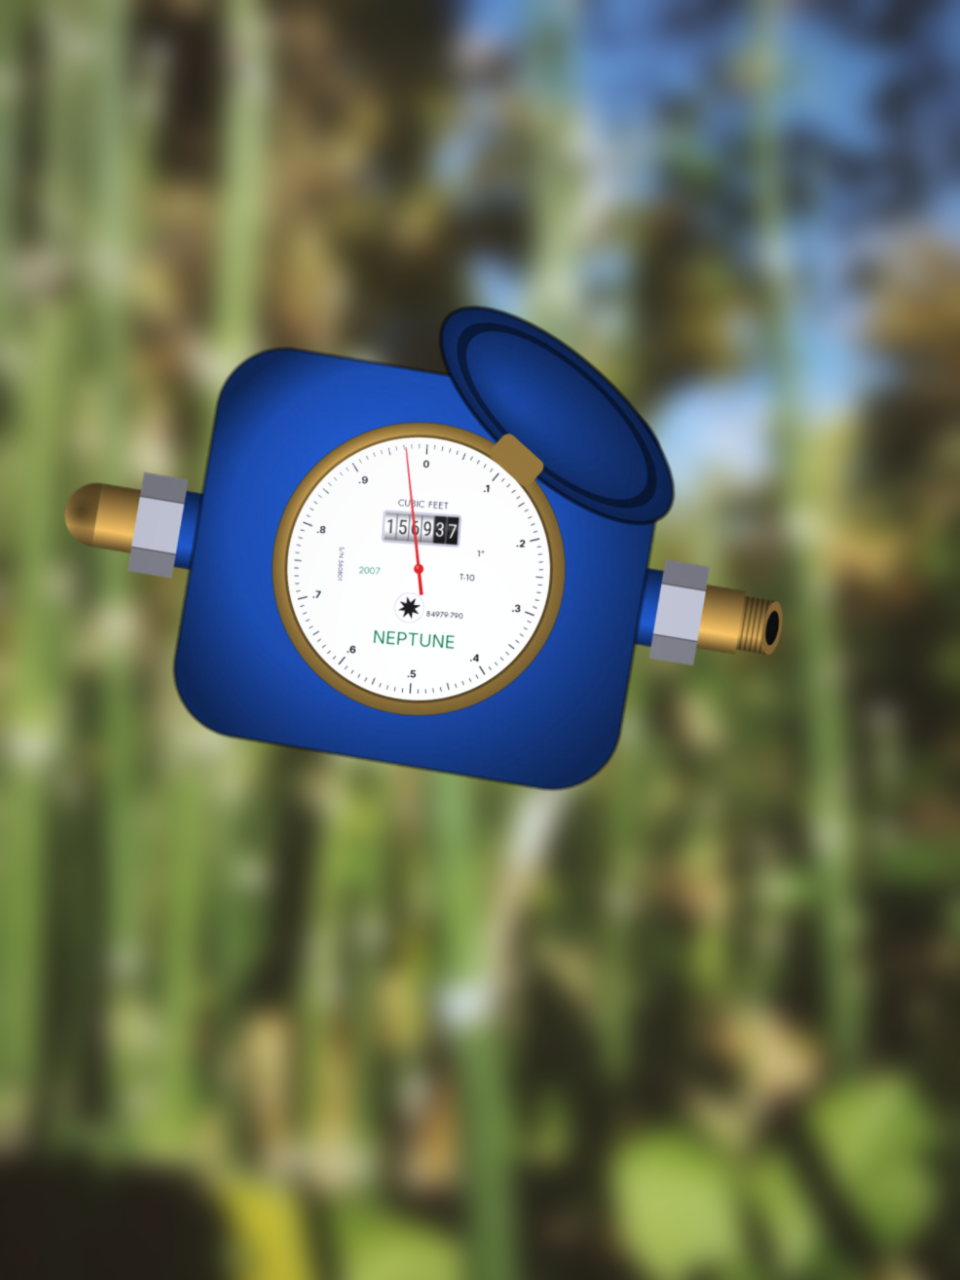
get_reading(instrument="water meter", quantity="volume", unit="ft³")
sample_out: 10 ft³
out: 156936.97 ft³
